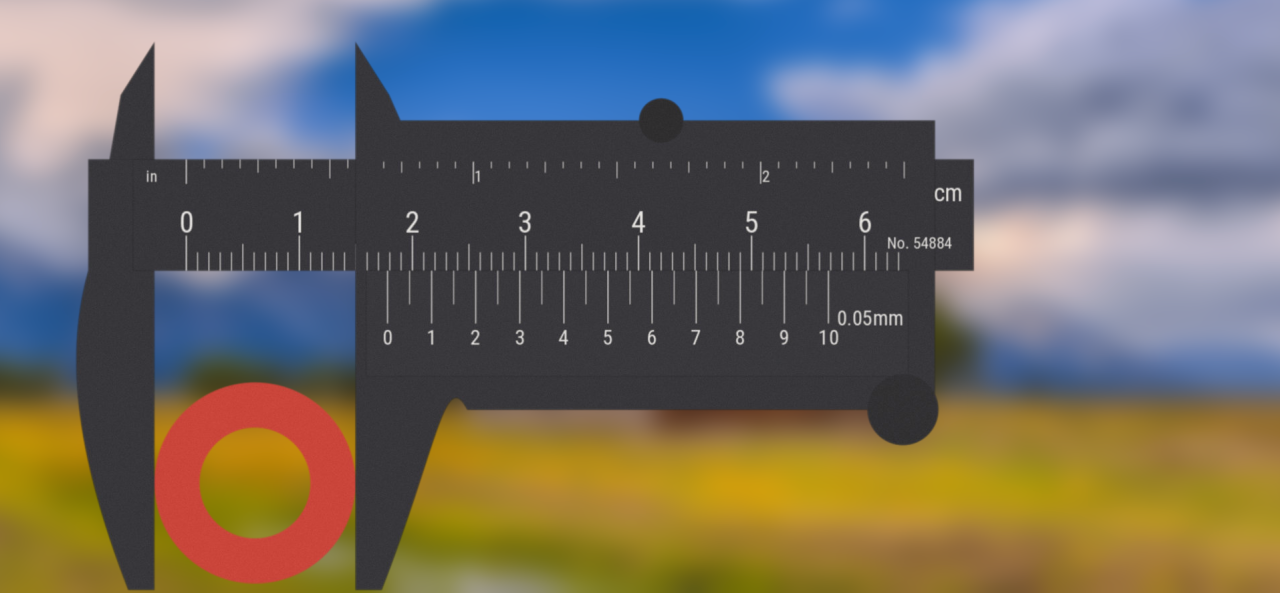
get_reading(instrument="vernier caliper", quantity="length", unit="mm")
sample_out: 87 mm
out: 17.8 mm
